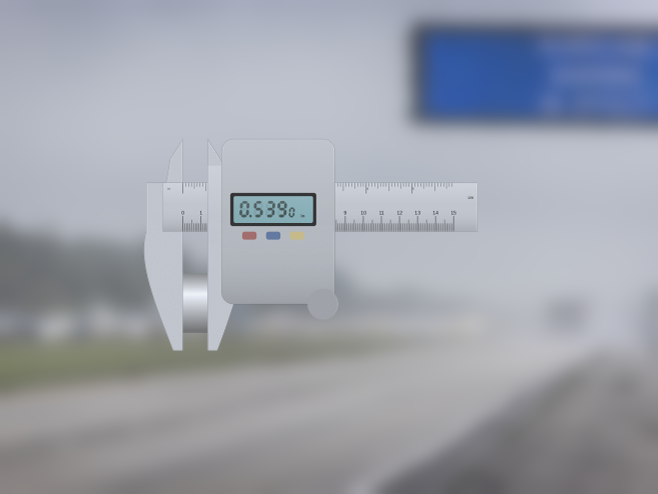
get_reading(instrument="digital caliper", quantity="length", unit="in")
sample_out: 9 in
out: 0.5390 in
